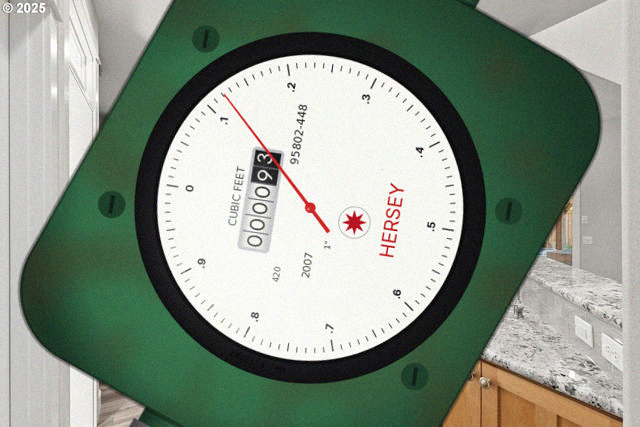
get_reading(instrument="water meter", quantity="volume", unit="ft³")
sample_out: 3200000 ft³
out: 93.12 ft³
